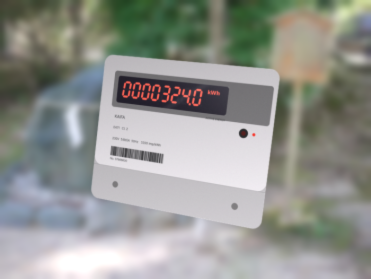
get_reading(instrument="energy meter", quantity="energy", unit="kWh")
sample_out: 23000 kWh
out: 324.0 kWh
